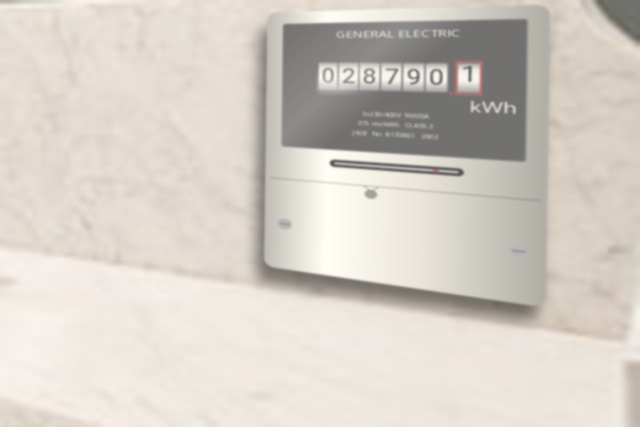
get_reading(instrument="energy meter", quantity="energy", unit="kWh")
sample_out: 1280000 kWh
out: 28790.1 kWh
